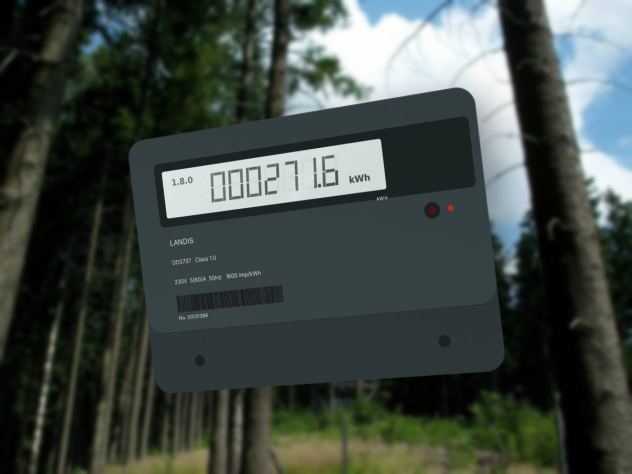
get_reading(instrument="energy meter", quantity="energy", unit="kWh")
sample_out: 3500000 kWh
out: 271.6 kWh
